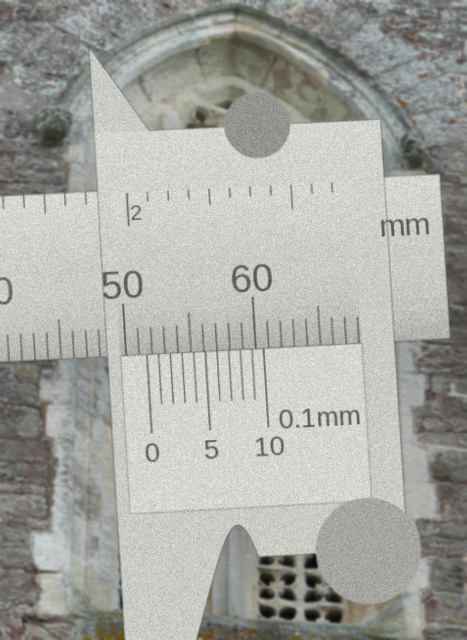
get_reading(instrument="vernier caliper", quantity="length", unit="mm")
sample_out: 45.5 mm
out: 51.6 mm
